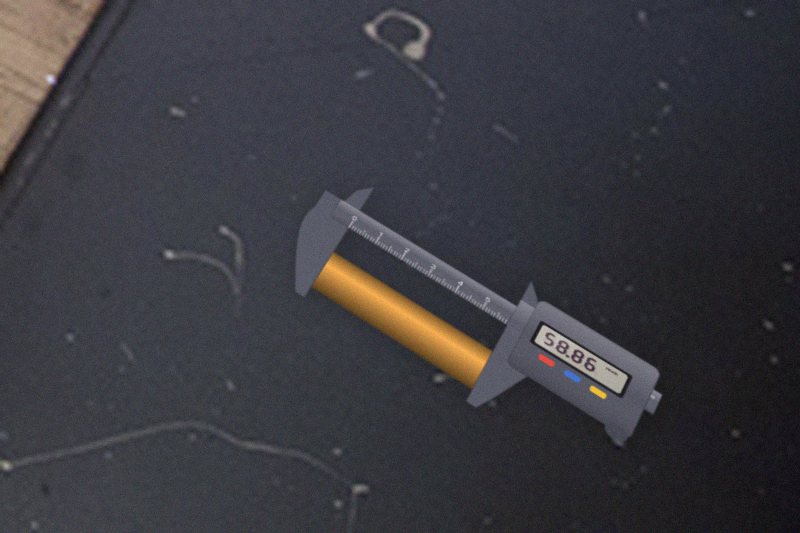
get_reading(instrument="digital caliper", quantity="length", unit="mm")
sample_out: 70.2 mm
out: 58.86 mm
